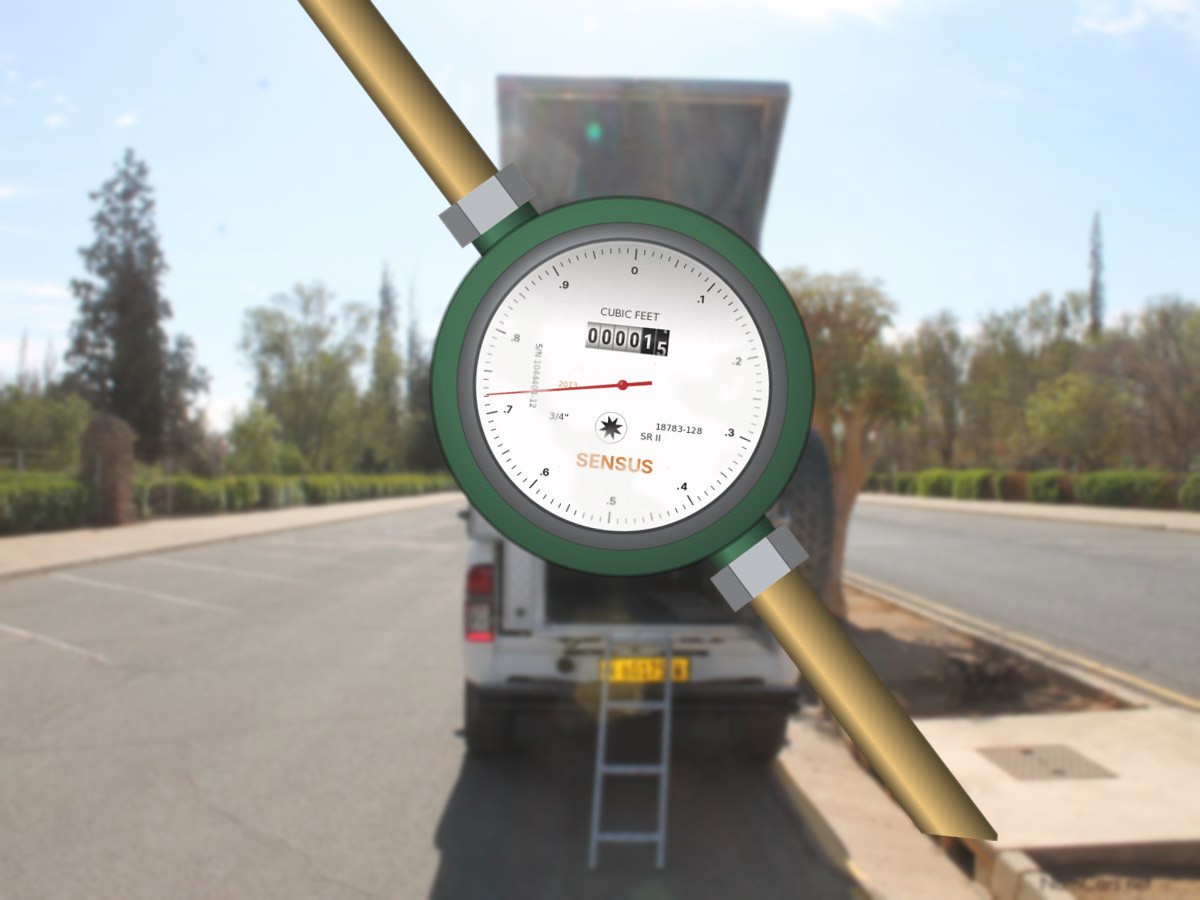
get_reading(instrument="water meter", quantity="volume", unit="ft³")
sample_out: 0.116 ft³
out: 14.72 ft³
